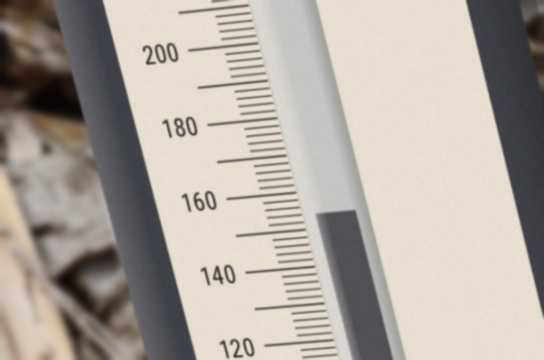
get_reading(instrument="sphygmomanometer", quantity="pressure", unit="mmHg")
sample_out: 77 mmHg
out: 154 mmHg
